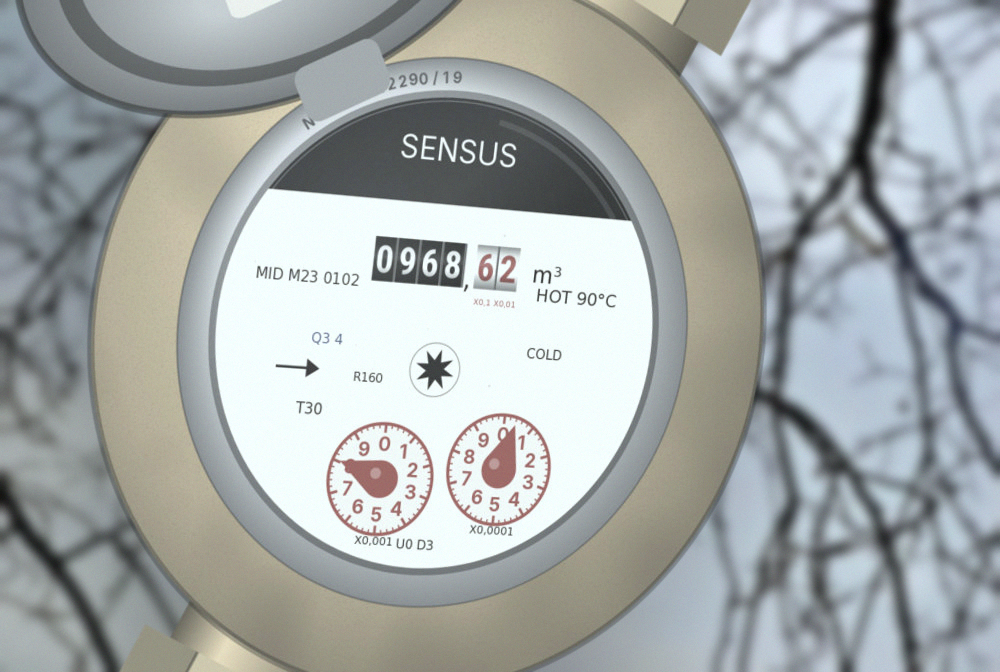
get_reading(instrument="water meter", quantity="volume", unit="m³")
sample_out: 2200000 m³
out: 968.6280 m³
